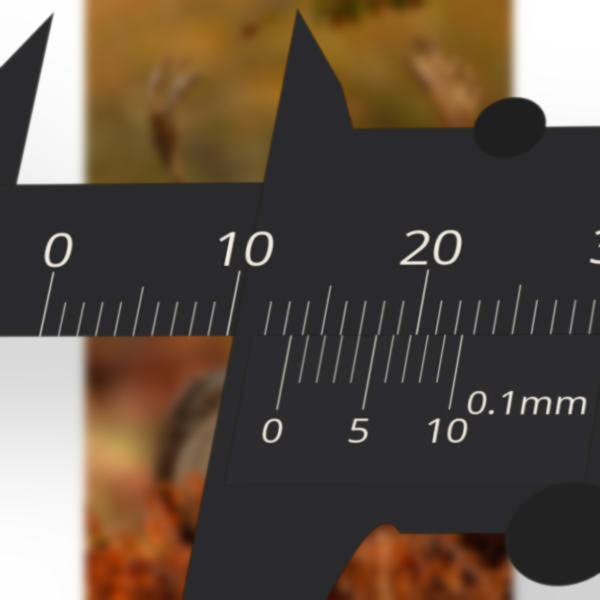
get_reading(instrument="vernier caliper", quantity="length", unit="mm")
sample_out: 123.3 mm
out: 13.4 mm
